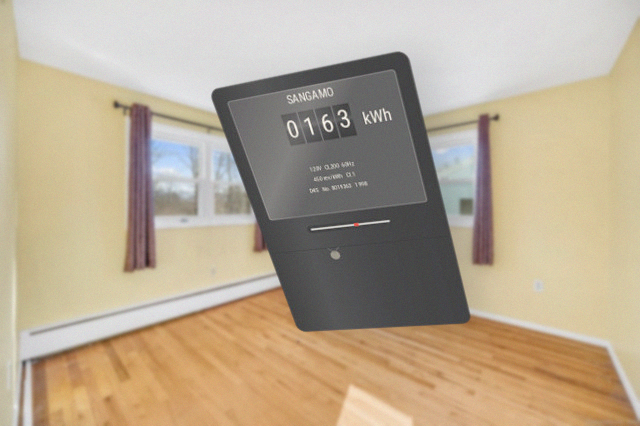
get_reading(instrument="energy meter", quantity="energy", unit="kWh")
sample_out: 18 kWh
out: 163 kWh
